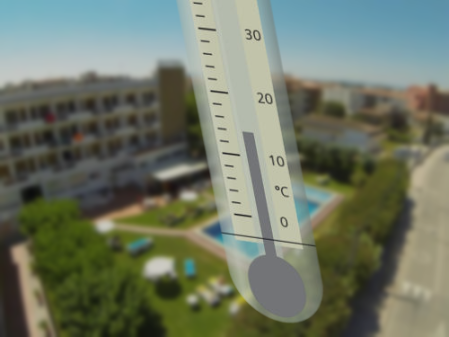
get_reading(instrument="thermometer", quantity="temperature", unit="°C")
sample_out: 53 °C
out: 14 °C
